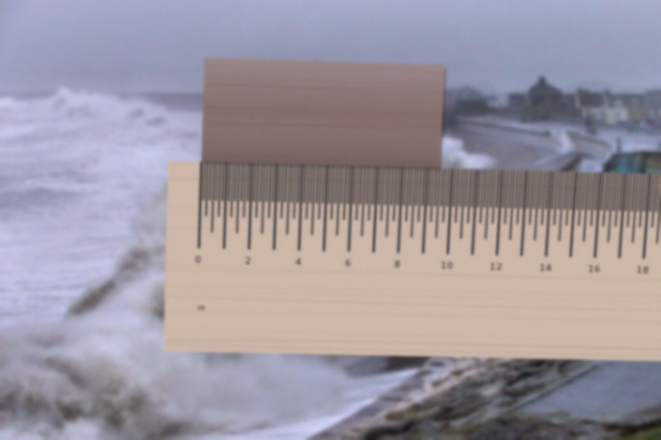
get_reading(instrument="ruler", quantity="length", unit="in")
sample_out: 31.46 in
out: 9.5 in
